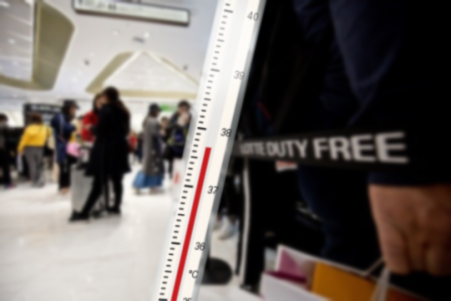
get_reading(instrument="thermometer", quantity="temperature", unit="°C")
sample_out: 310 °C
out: 37.7 °C
